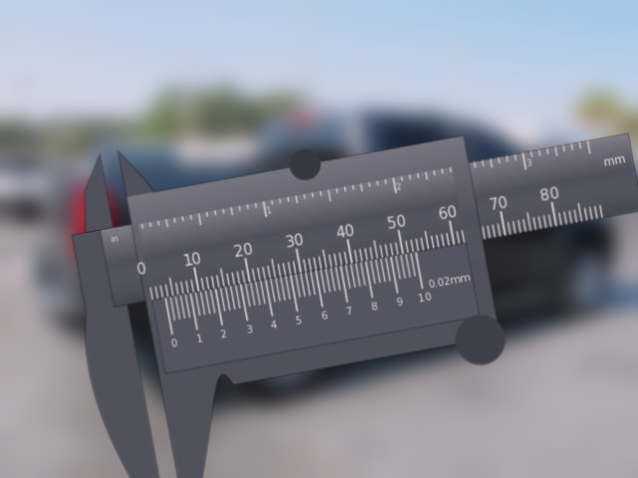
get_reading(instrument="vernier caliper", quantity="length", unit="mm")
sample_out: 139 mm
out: 3.5 mm
